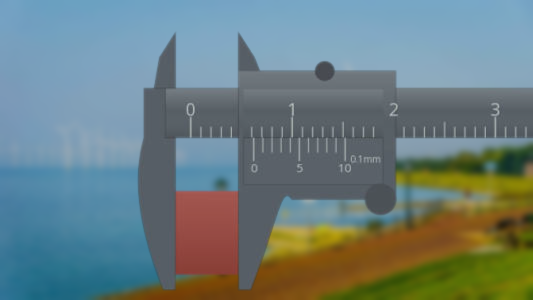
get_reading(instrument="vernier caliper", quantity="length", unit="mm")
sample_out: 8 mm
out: 6.2 mm
